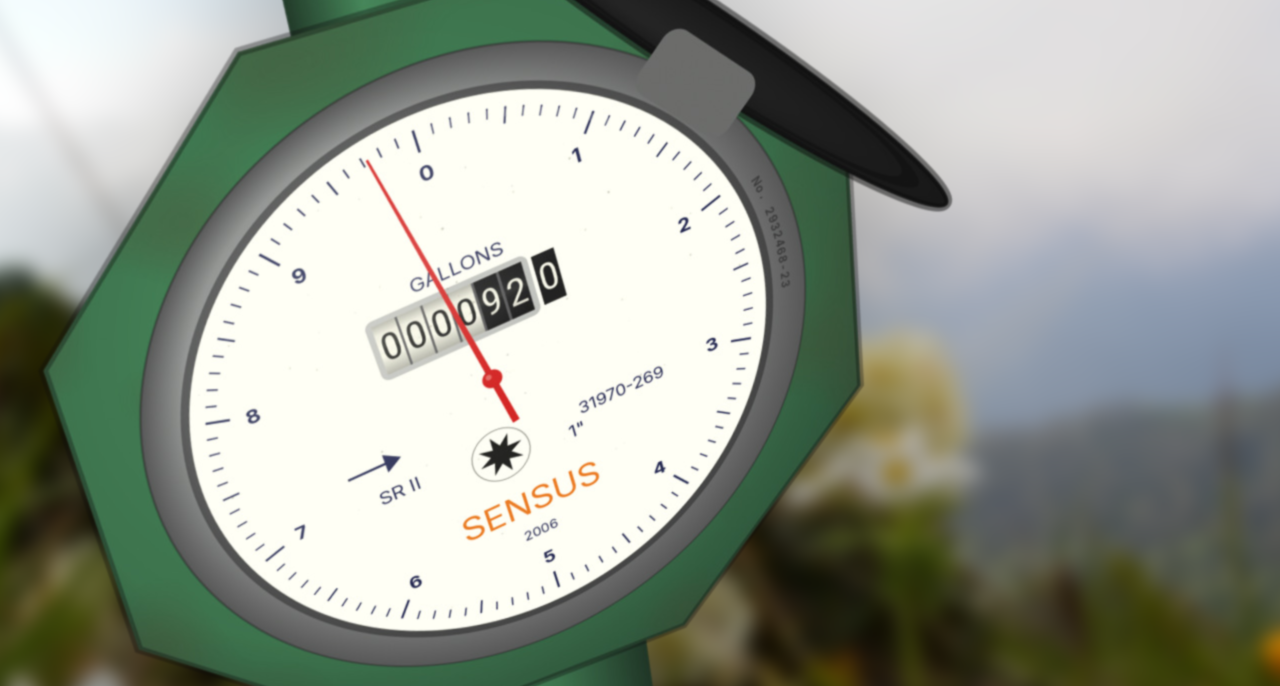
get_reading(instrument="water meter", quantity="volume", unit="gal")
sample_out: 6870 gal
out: 919.7 gal
